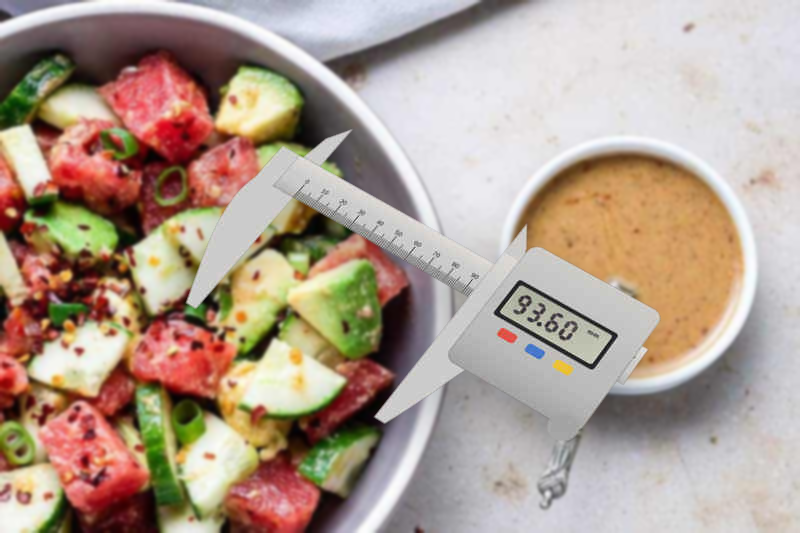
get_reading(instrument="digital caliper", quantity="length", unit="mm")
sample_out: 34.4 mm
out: 93.60 mm
